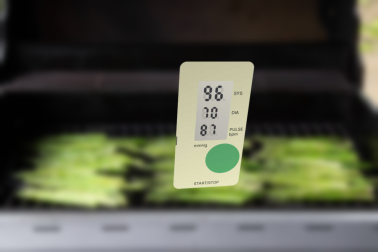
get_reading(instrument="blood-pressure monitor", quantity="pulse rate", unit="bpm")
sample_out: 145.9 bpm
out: 87 bpm
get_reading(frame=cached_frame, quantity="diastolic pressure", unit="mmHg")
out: 70 mmHg
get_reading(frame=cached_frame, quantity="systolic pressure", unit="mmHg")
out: 96 mmHg
